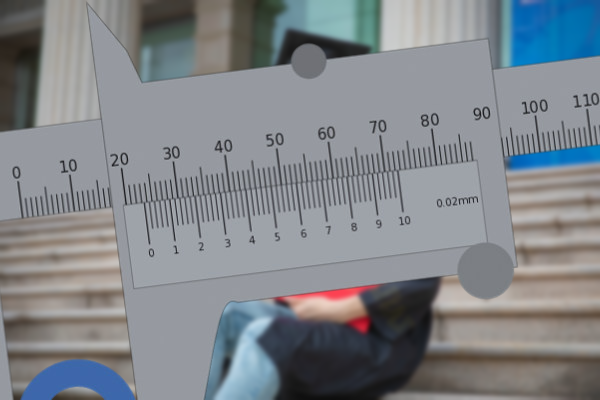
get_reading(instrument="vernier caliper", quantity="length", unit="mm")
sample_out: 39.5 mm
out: 23.5 mm
